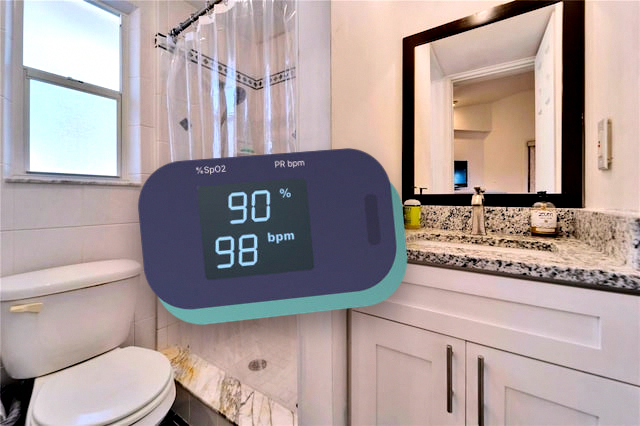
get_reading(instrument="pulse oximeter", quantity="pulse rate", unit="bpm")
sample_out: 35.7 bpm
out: 98 bpm
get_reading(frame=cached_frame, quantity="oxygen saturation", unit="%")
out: 90 %
